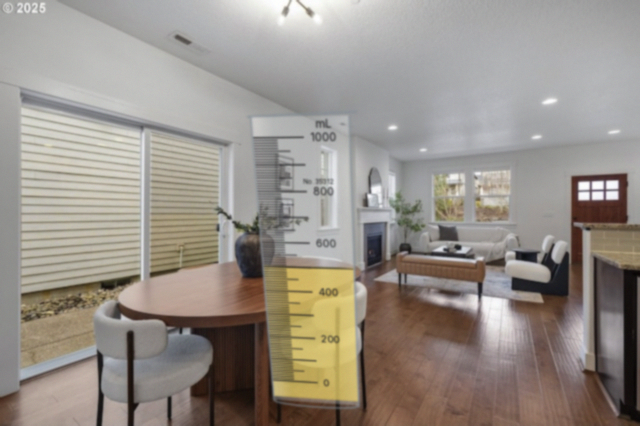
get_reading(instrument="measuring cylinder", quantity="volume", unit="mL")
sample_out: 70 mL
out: 500 mL
